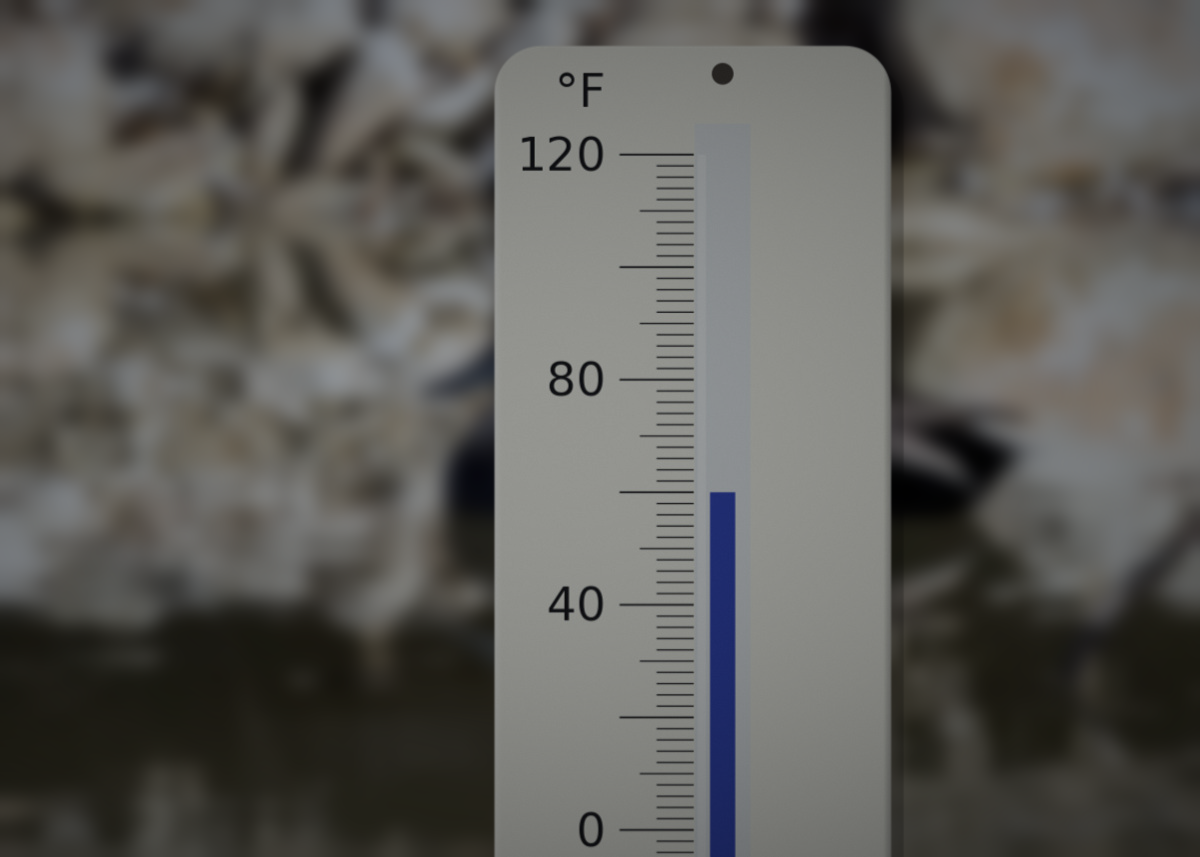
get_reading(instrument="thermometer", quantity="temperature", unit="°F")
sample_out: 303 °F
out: 60 °F
